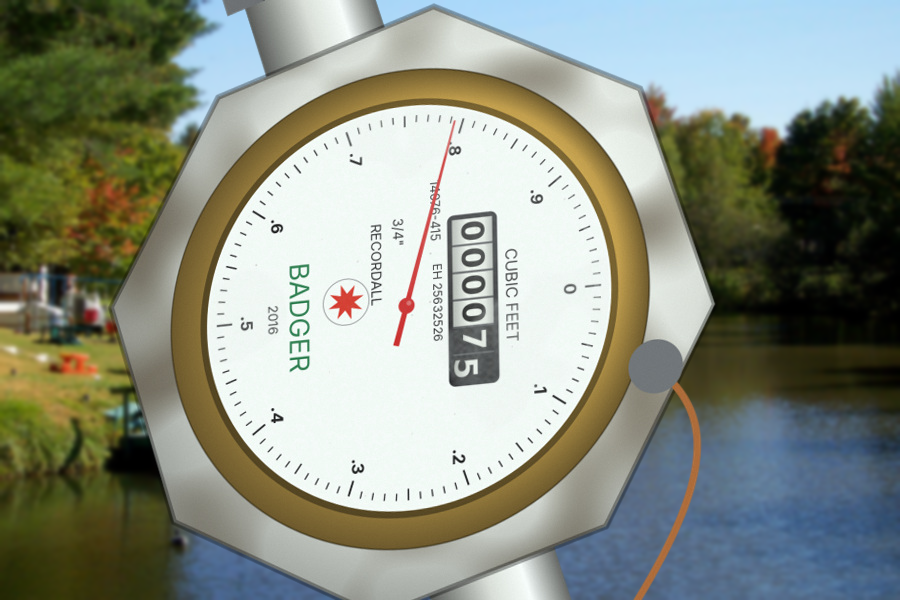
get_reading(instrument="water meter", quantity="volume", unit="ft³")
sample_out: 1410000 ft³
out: 74.79 ft³
